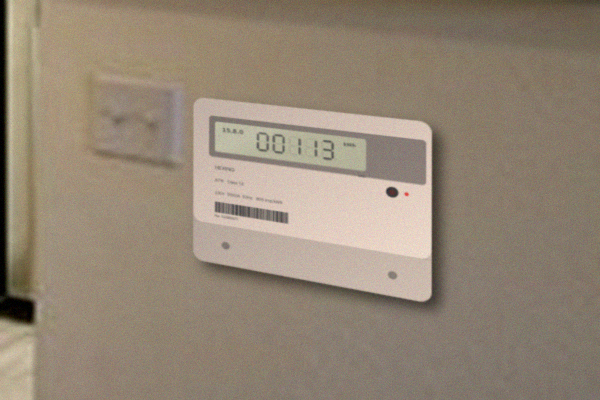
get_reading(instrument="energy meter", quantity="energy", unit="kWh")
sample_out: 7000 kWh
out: 113 kWh
